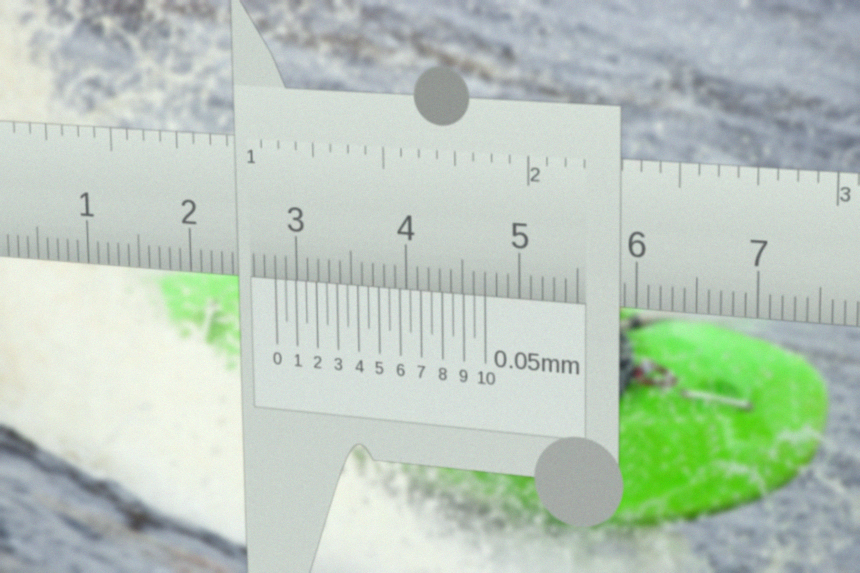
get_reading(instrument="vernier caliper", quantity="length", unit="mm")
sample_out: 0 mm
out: 28.0 mm
